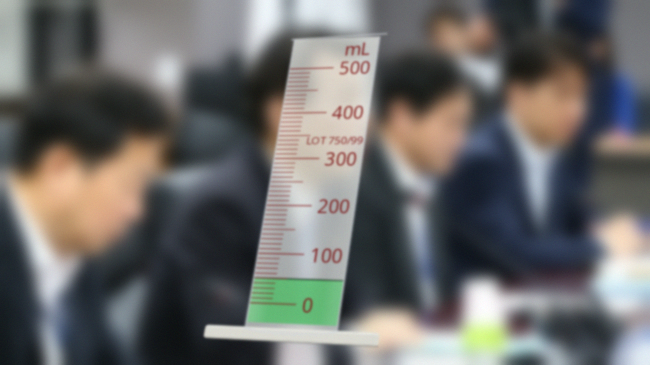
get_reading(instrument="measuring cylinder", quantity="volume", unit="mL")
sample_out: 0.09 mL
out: 50 mL
